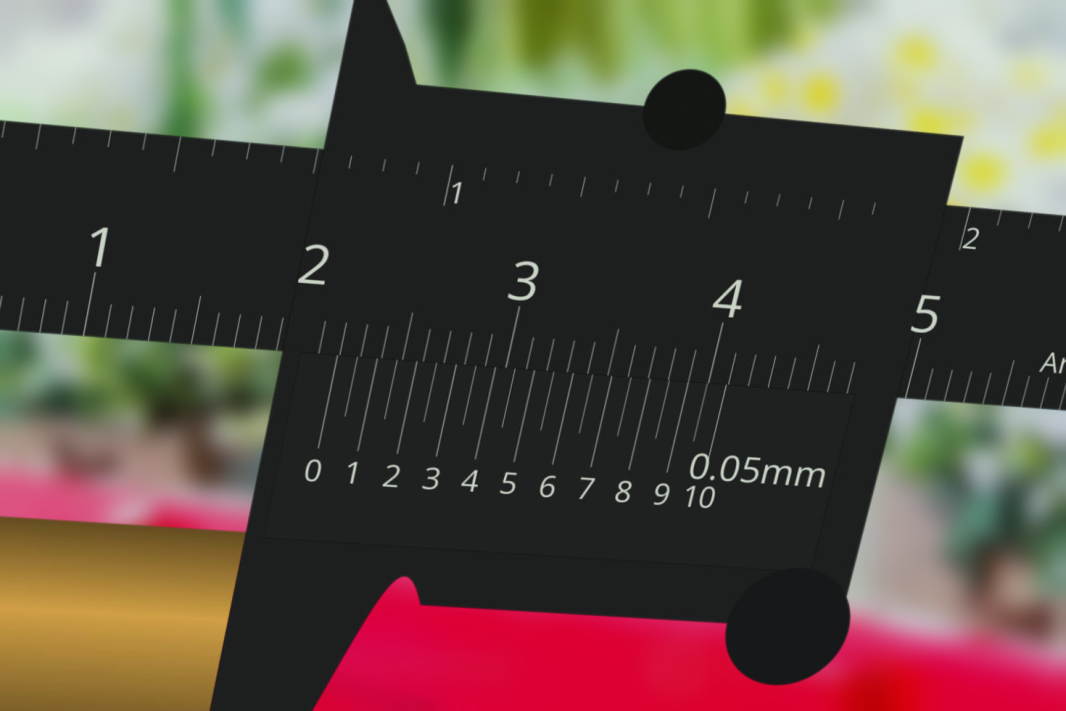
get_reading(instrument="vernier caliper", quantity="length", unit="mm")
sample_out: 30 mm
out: 21.9 mm
